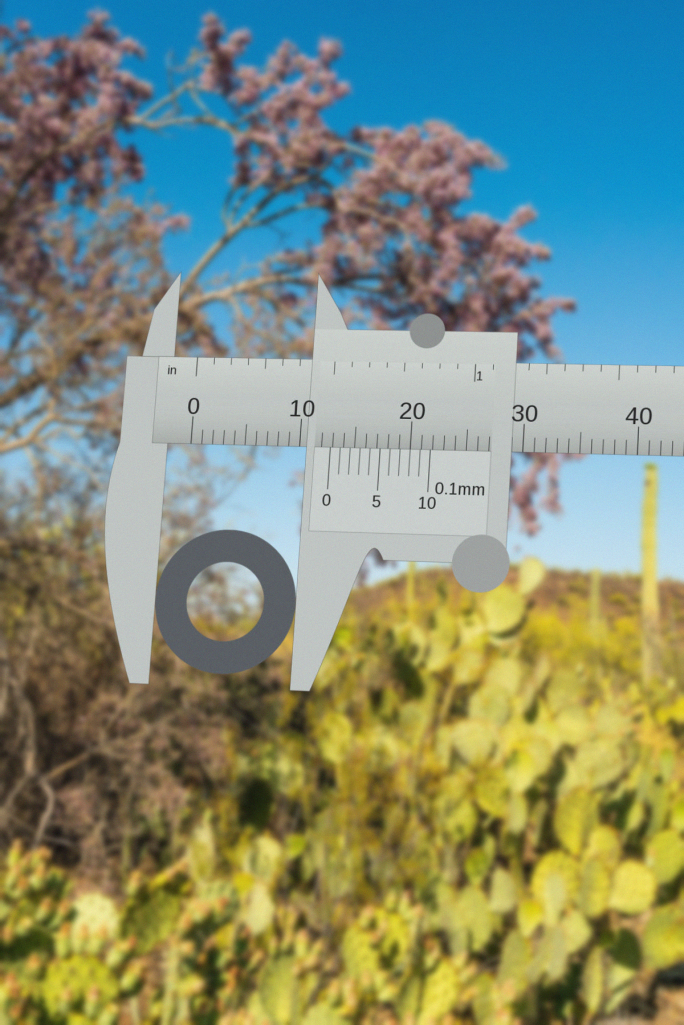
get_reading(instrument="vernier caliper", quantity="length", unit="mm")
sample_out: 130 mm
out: 12.8 mm
